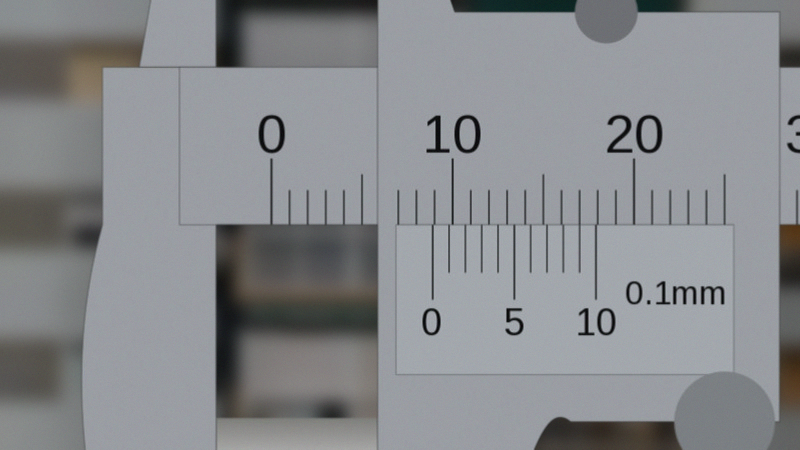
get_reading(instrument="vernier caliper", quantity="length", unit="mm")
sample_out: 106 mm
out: 8.9 mm
